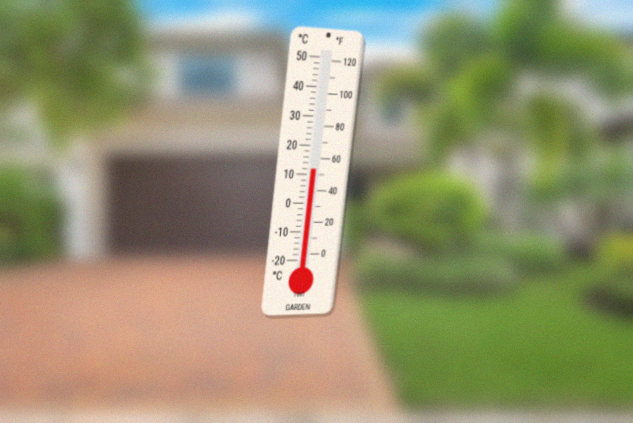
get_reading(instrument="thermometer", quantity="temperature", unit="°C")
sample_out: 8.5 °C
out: 12 °C
